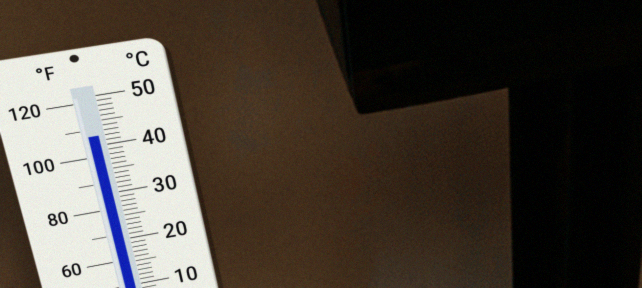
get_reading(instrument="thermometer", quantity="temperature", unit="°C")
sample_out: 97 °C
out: 42 °C
